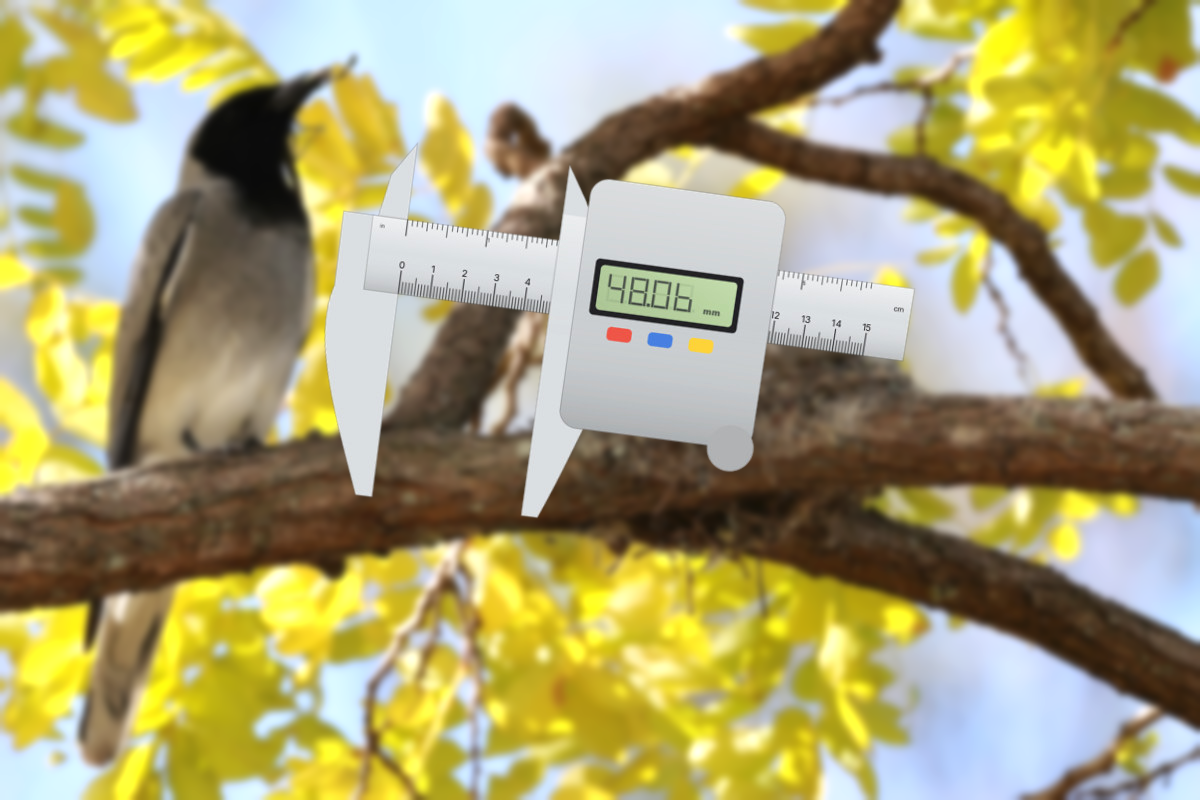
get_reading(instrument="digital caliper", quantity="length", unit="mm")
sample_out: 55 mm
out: 48.06 mm
